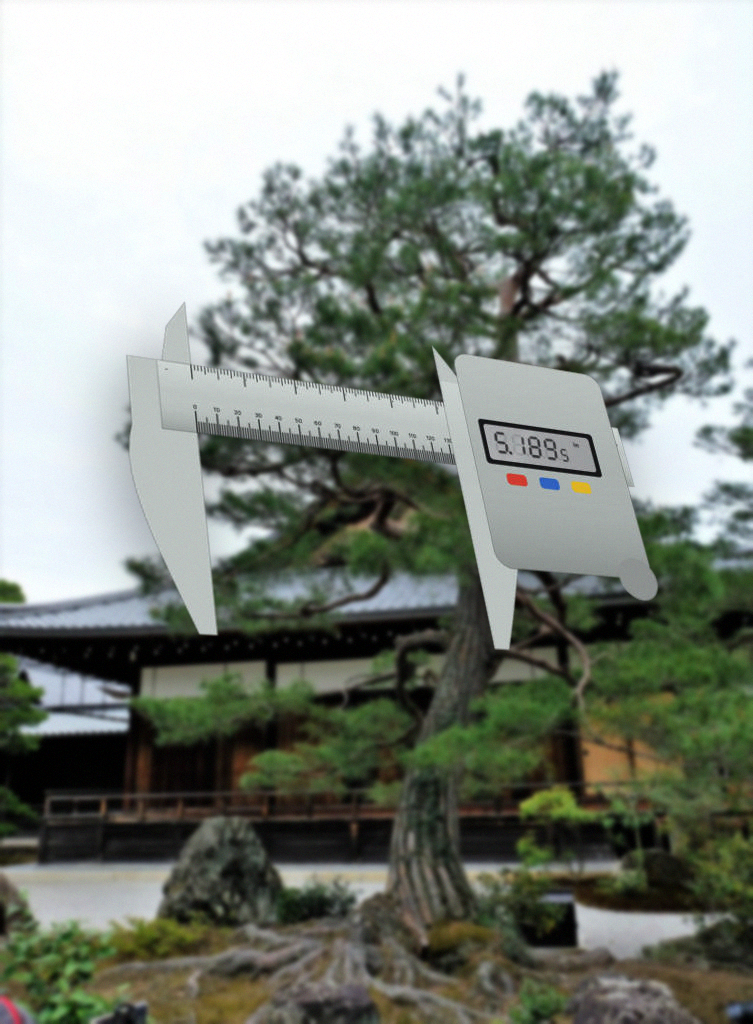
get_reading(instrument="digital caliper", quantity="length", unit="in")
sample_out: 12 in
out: 5.1895 in
